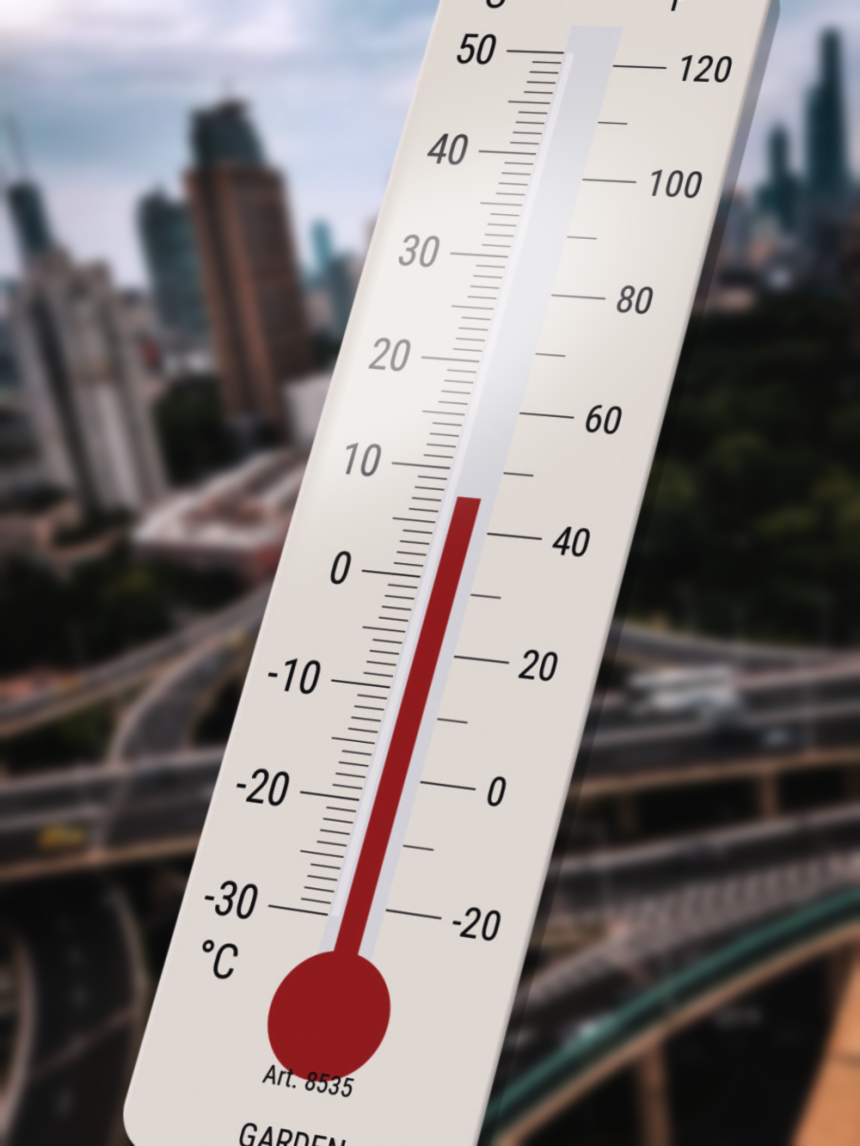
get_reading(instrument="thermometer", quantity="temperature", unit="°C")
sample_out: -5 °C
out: 7.5 °C
